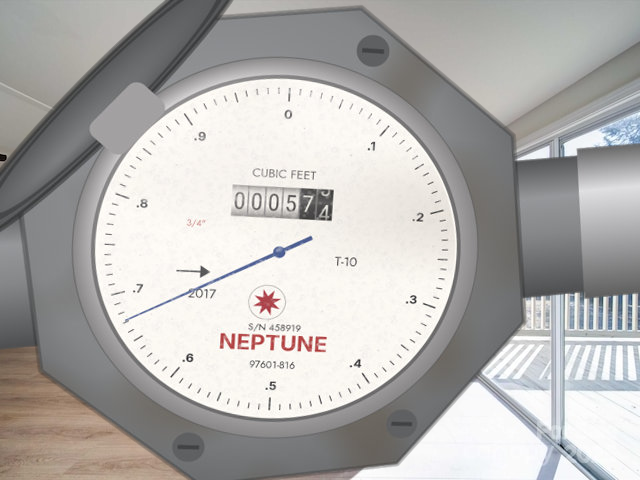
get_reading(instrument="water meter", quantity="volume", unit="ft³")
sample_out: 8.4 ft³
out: 573.67 ft³
